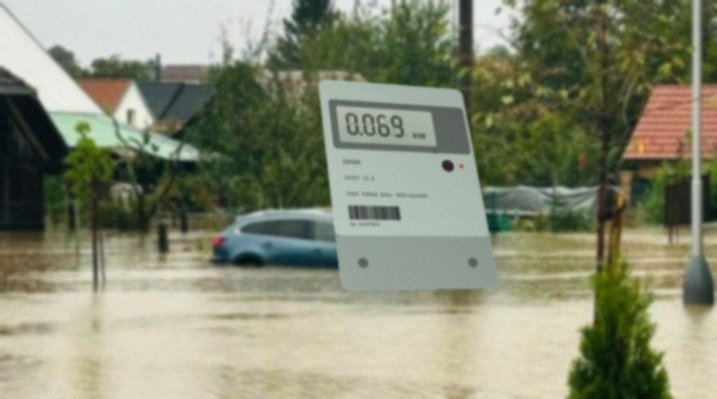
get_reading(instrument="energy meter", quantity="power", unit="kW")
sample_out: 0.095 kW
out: 0.069 kW
